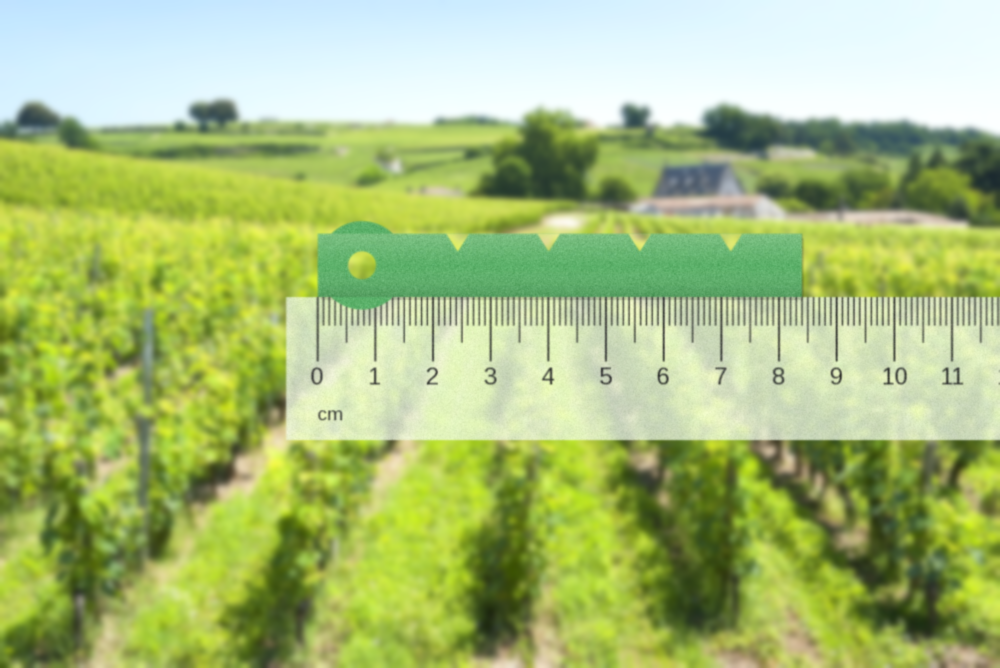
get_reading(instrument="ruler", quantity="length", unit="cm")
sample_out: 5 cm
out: 8.4 cm
